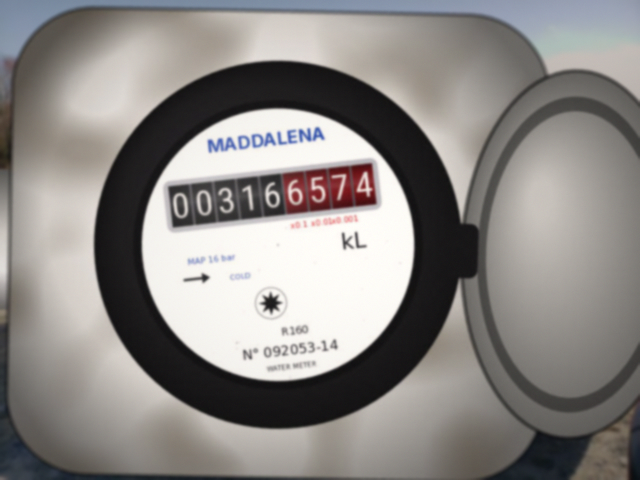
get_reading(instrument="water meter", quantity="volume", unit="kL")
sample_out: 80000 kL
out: 316.6574 kL
